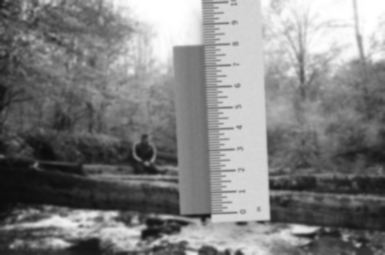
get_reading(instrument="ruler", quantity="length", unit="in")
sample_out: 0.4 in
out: 8 in
